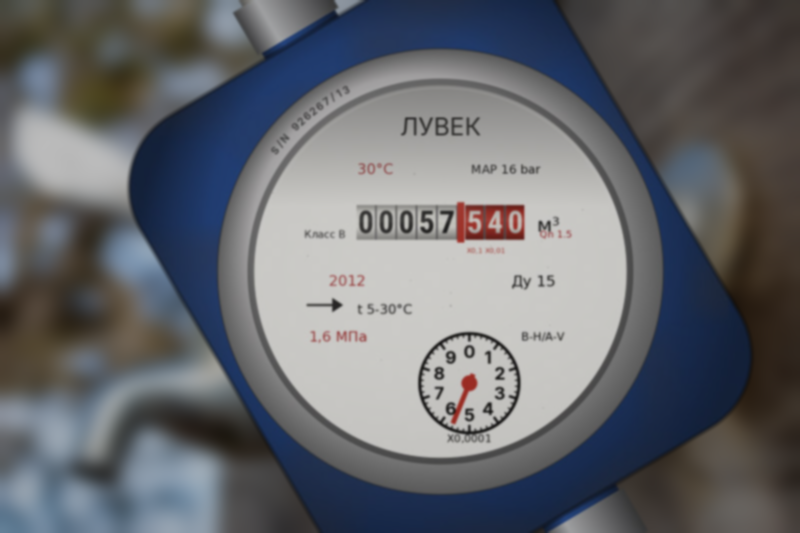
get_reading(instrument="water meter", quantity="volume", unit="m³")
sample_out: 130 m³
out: 57.5405 m³
